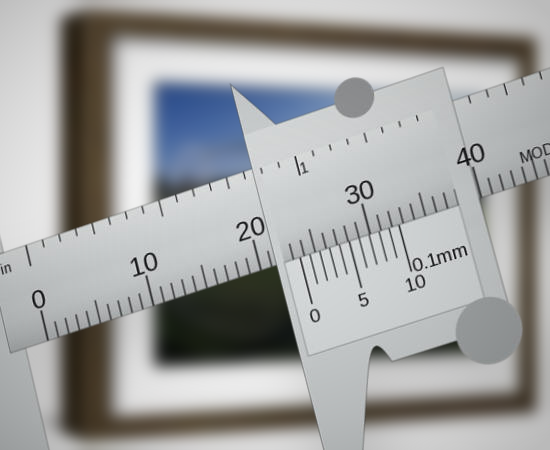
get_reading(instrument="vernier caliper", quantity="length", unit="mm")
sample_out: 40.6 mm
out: 23.6 mm
